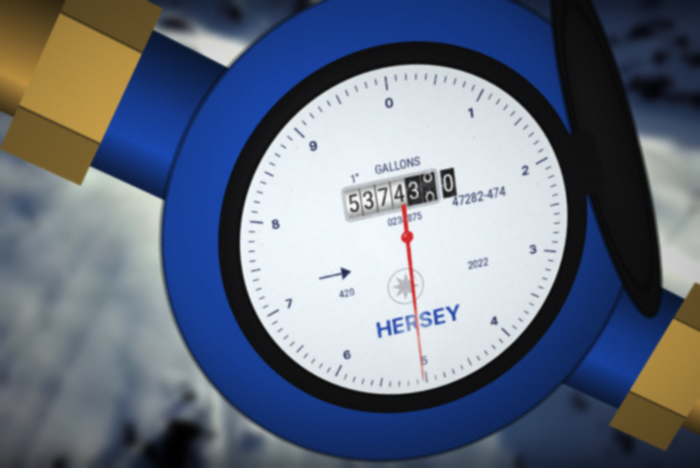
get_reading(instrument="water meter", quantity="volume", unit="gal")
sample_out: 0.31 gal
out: 5374385.0 gal
